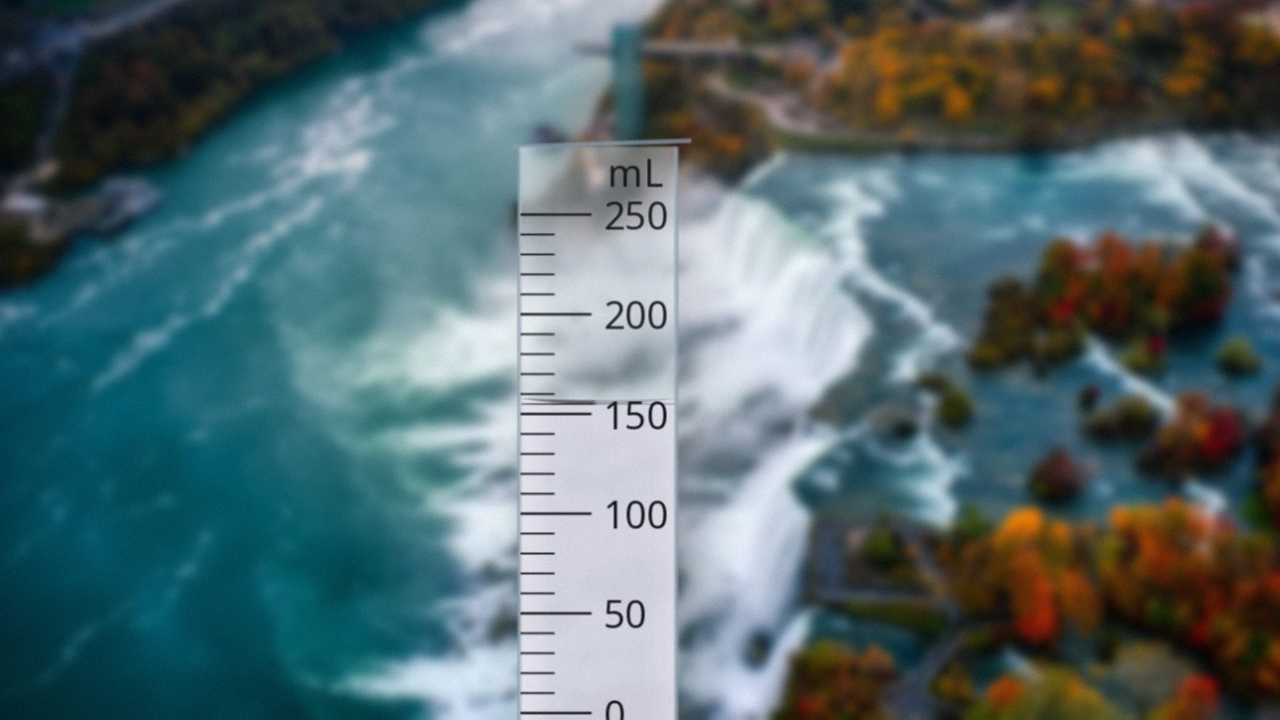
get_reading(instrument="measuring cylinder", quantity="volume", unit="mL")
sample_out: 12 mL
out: 155 mL
